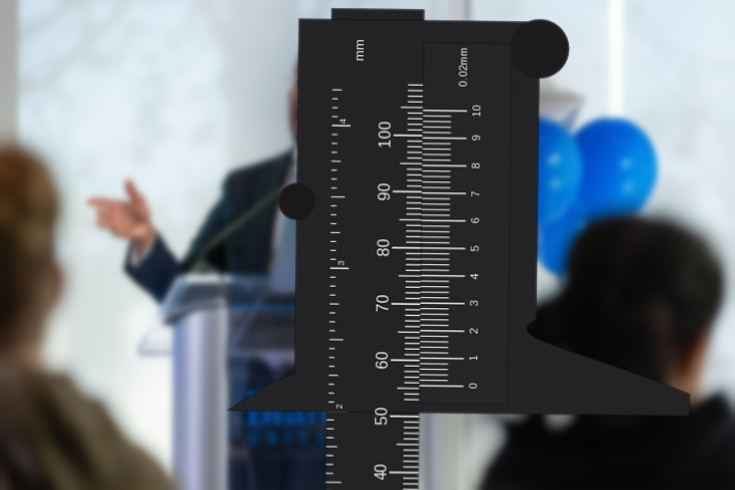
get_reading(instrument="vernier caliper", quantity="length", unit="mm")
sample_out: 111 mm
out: 55.5 mm
